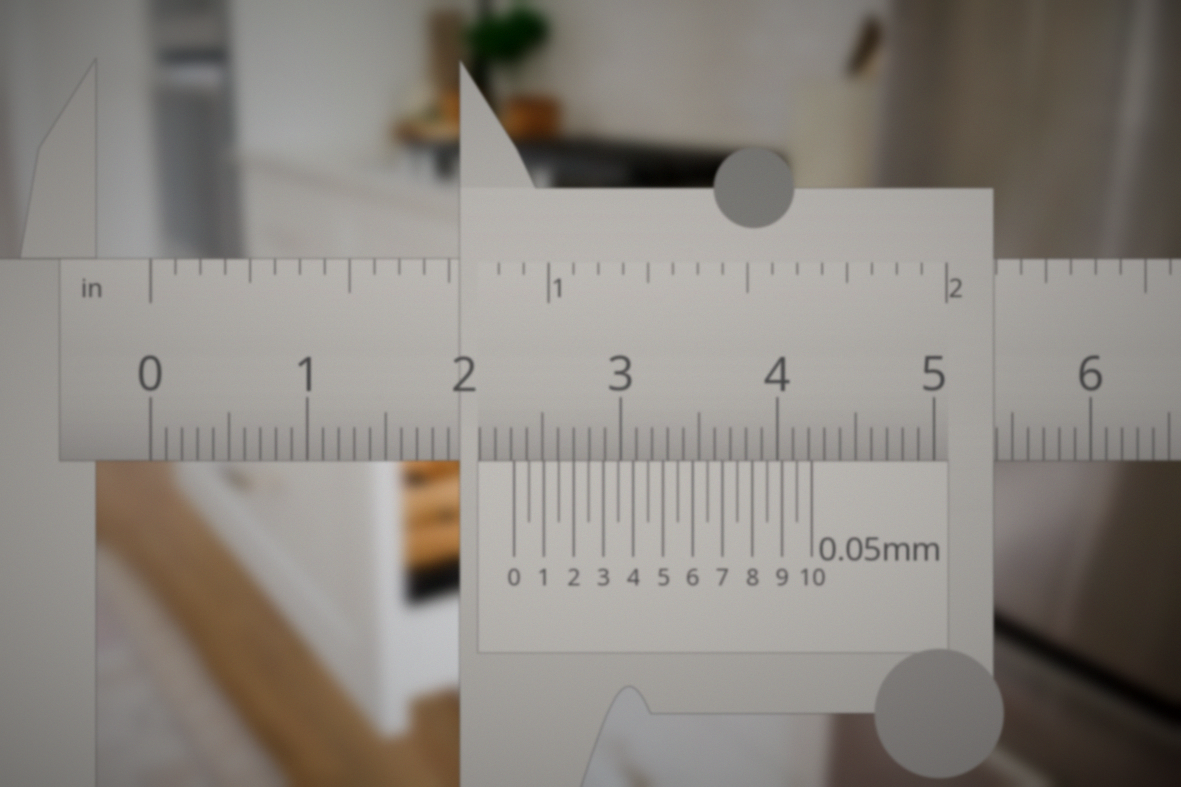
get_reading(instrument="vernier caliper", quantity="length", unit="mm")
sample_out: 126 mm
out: 23.2 mm
